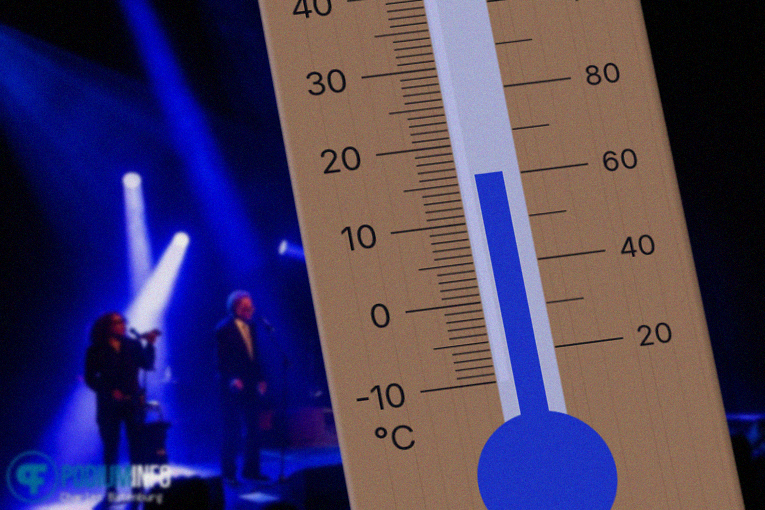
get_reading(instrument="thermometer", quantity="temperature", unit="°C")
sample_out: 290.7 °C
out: 16 °C
